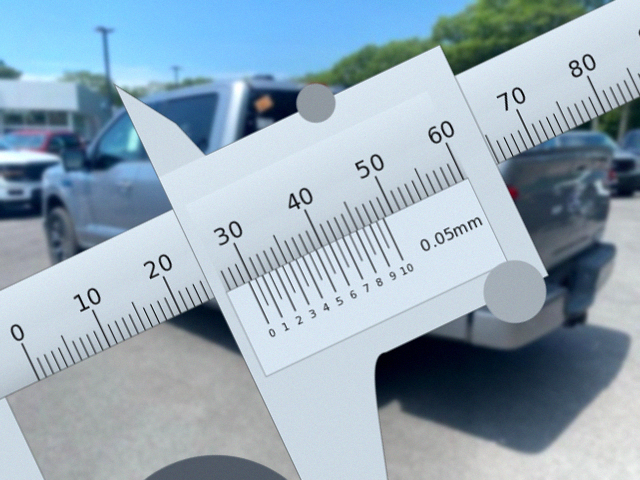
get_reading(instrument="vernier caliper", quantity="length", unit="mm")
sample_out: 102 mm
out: 29.6 mm
